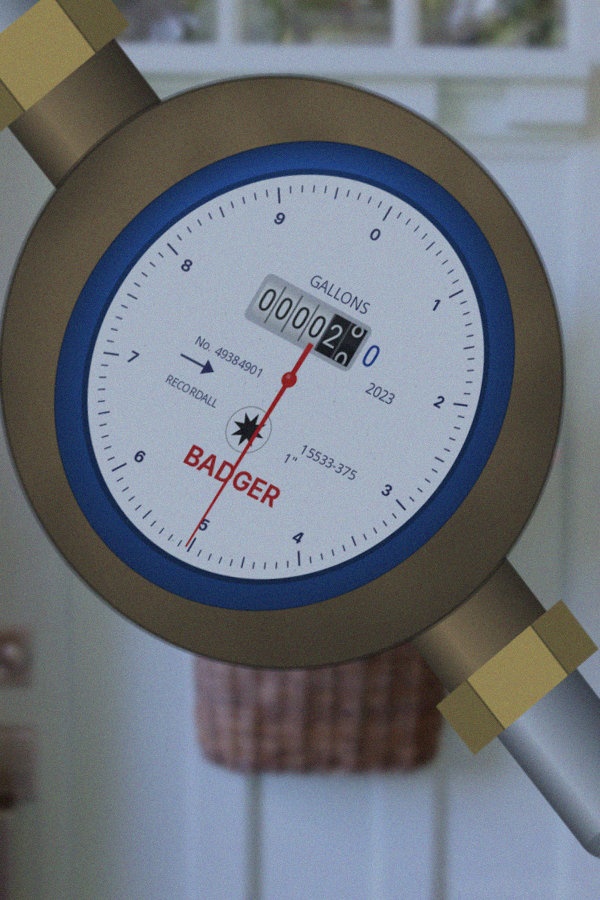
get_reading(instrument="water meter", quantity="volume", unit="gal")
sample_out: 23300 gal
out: 285.0 gal
